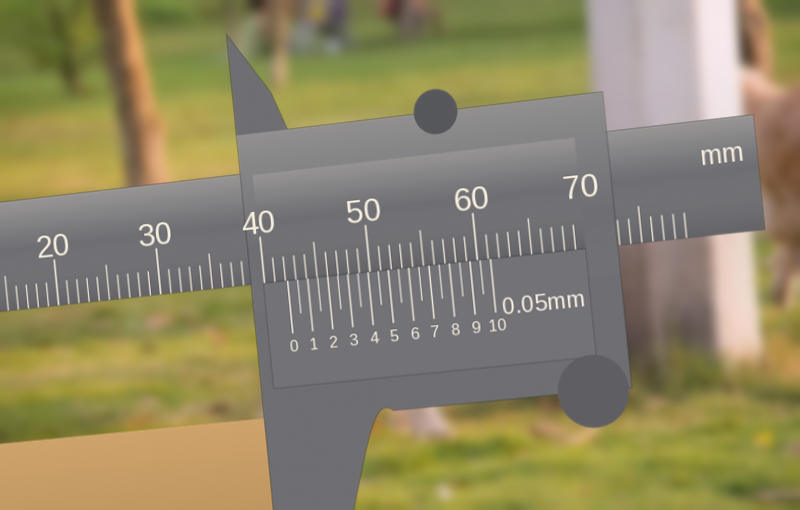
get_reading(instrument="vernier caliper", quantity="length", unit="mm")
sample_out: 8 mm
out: 42.2 mm
